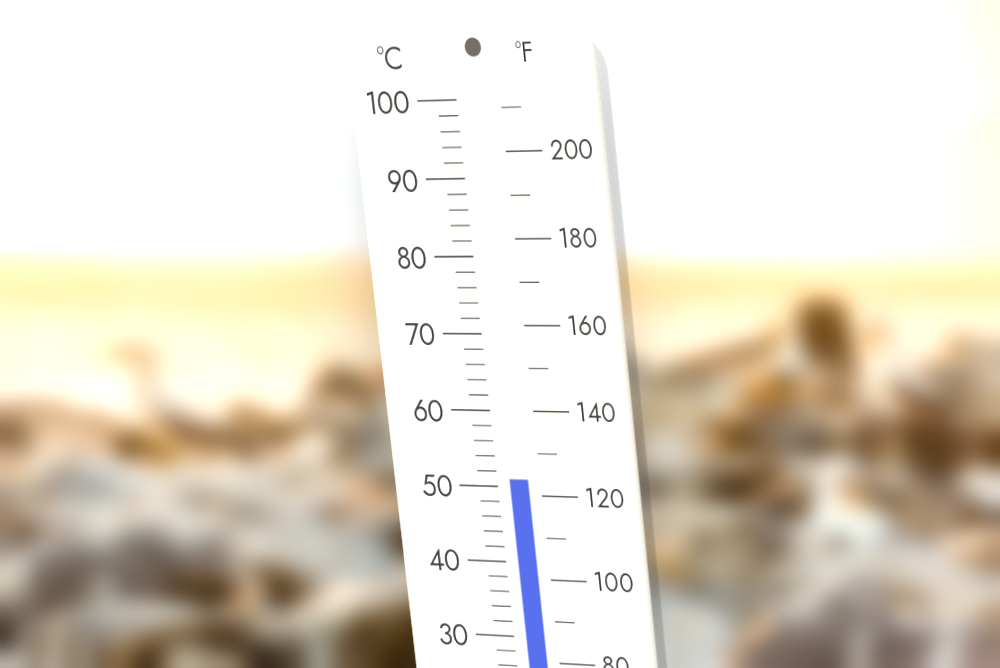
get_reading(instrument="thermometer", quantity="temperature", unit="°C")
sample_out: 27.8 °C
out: 51 °C
